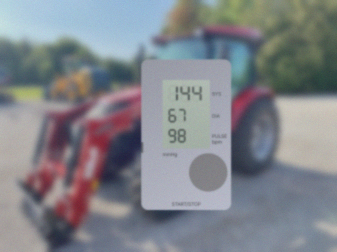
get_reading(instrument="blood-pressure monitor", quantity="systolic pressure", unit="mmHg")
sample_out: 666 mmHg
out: 144 mmHg
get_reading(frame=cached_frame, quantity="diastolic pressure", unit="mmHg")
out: 67 mmHg
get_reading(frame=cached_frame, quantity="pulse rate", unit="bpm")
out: 98 bpm
